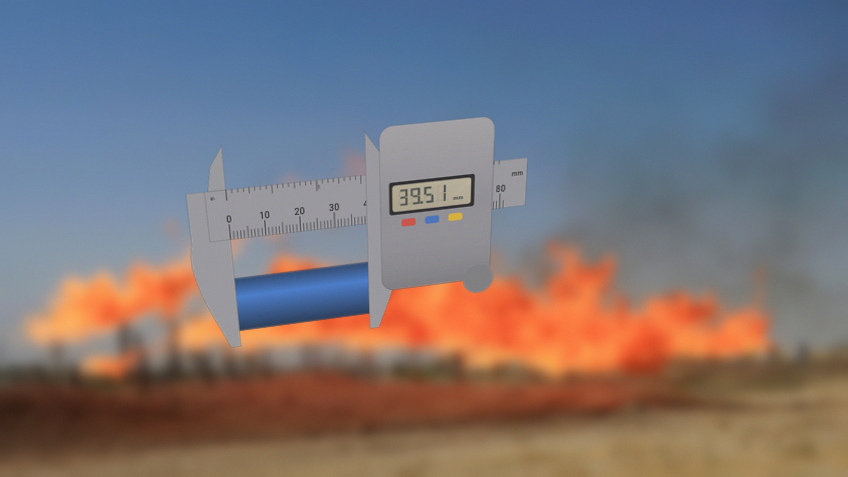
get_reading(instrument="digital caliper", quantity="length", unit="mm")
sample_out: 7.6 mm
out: 39.51 mm
